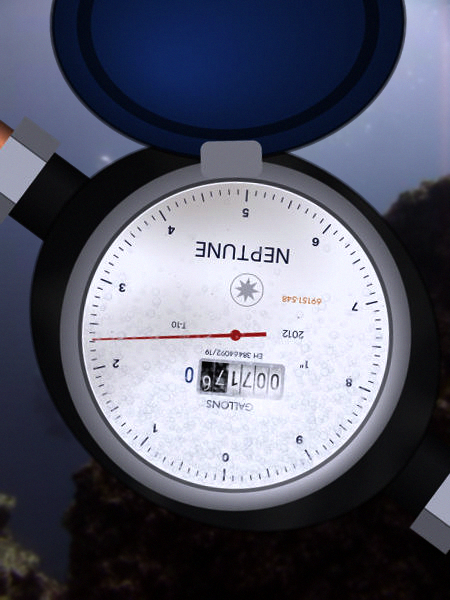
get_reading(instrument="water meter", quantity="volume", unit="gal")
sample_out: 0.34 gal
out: 71762.3 gal
